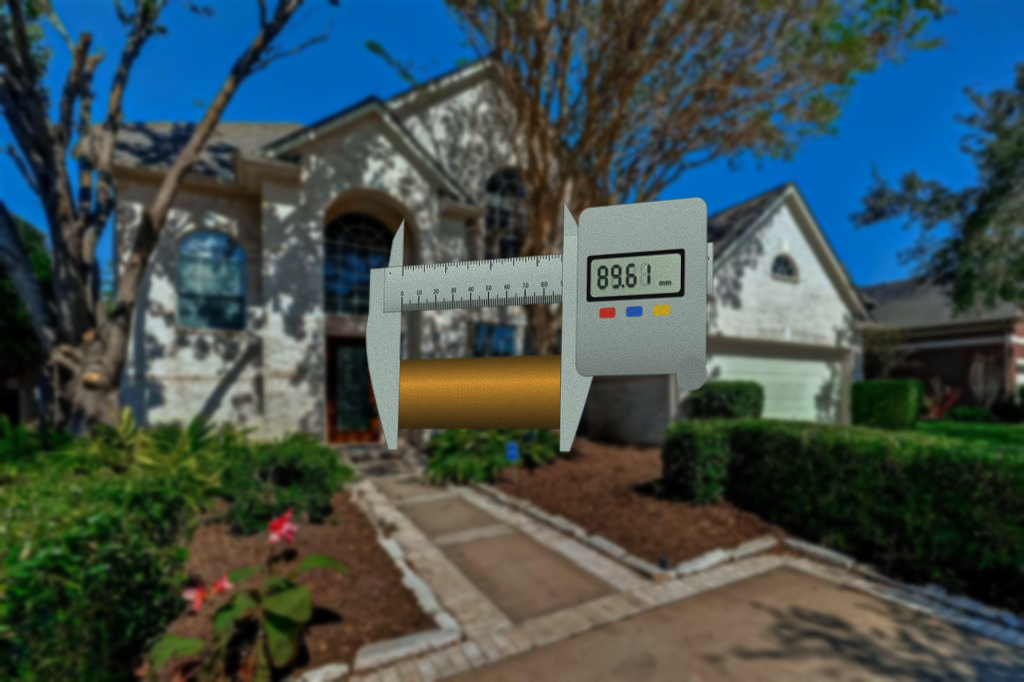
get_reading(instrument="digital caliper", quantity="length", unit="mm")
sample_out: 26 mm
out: 89.61 mm
